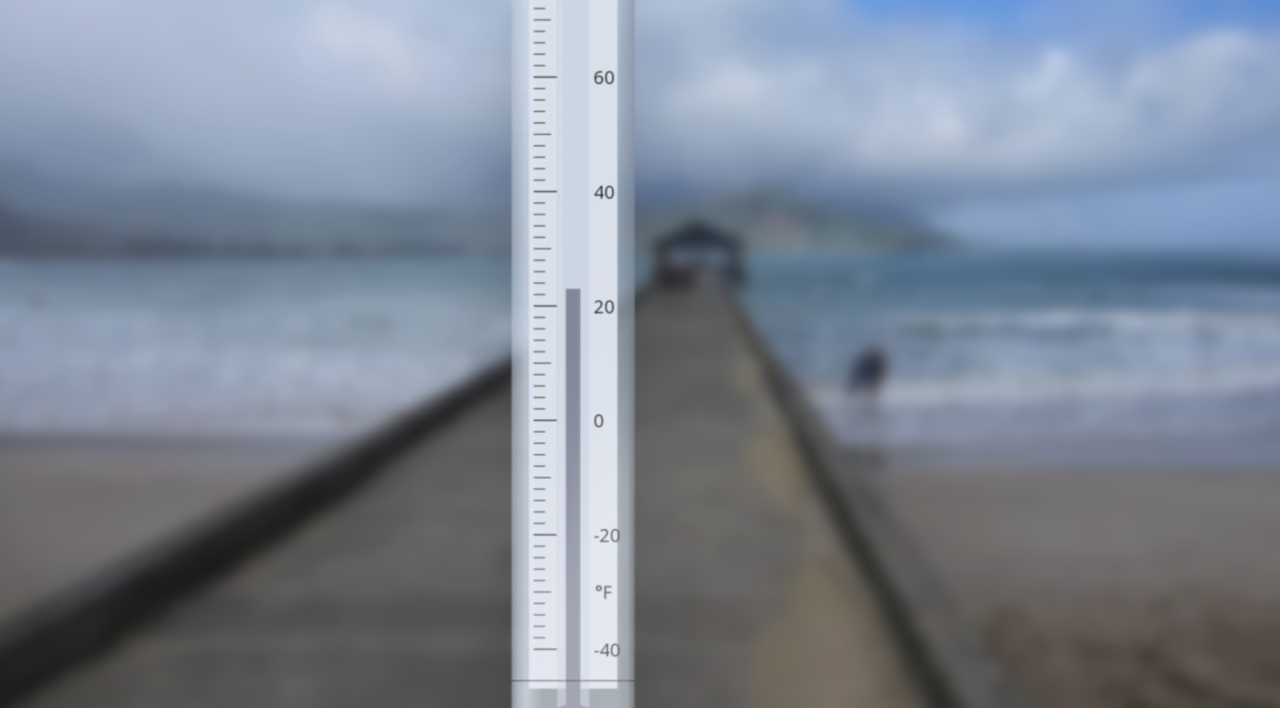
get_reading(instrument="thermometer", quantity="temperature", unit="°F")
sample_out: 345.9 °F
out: 23 °F
